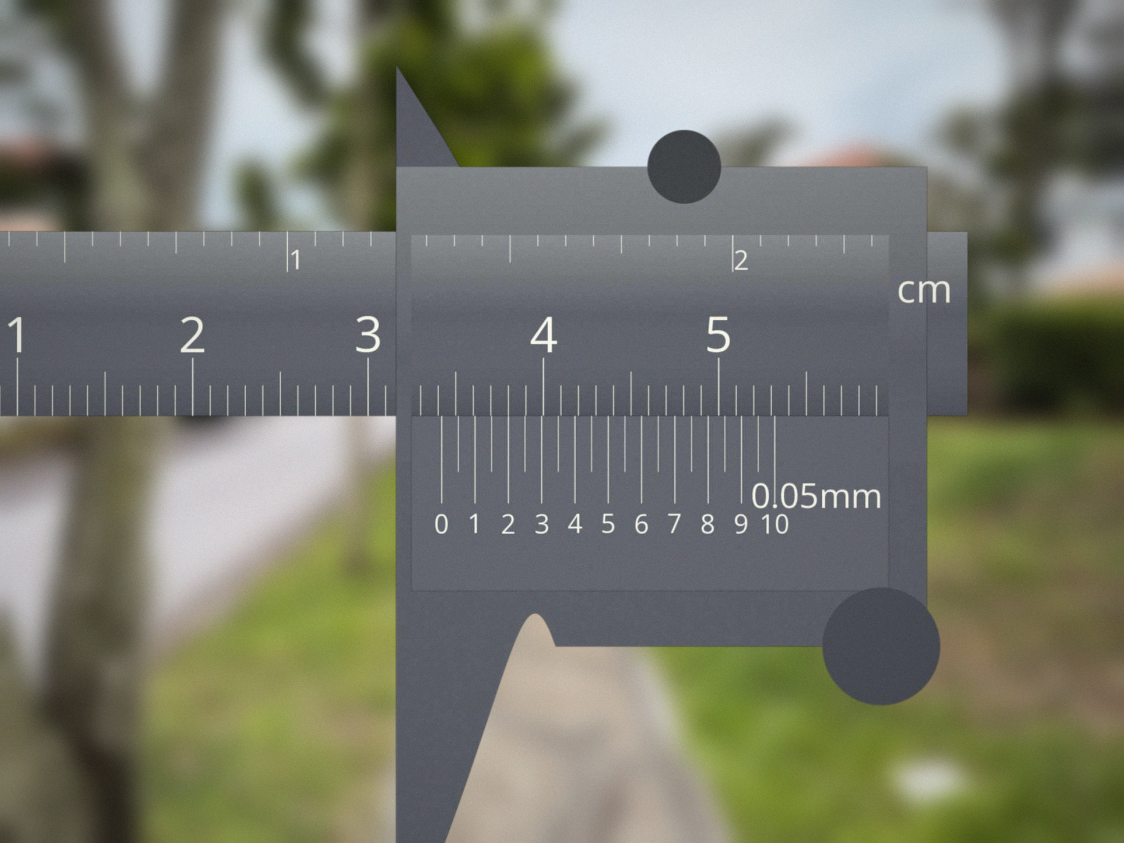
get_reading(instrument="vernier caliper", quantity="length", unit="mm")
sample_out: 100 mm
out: 34.2 mm
